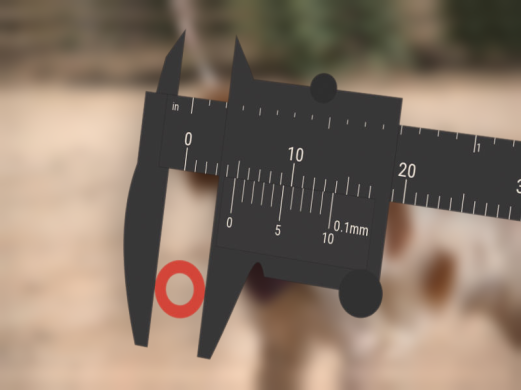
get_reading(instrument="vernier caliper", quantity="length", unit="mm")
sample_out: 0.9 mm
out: 4.8 mm
